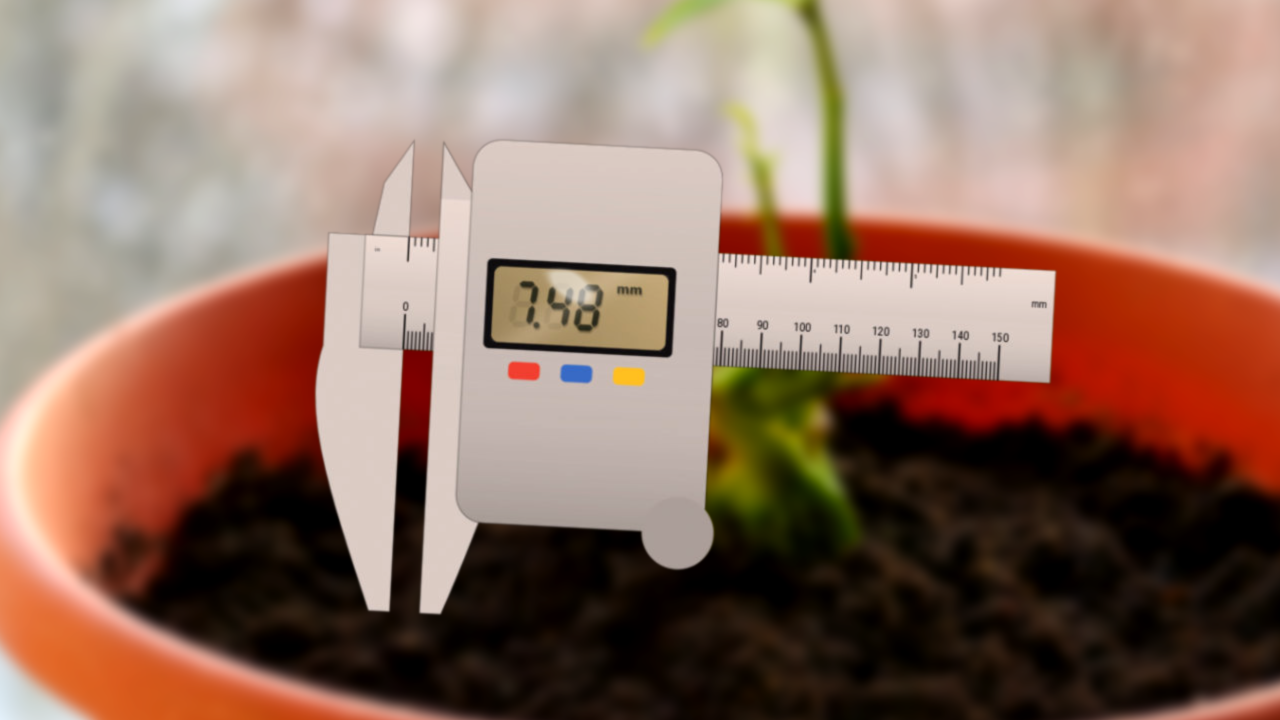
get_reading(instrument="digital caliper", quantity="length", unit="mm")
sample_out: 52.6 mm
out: 7.48 mm
